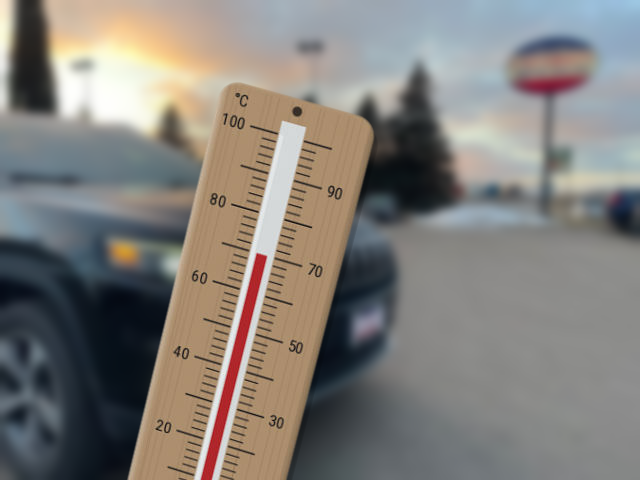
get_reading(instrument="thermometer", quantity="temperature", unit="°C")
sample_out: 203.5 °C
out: 70 °C
